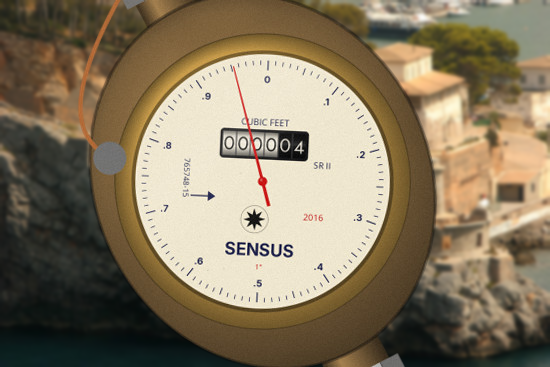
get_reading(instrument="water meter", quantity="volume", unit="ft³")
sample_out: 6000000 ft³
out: 3.95 ft³
